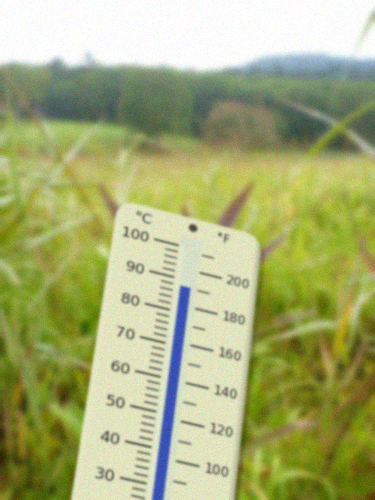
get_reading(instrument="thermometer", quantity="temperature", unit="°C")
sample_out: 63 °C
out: 88 °C
